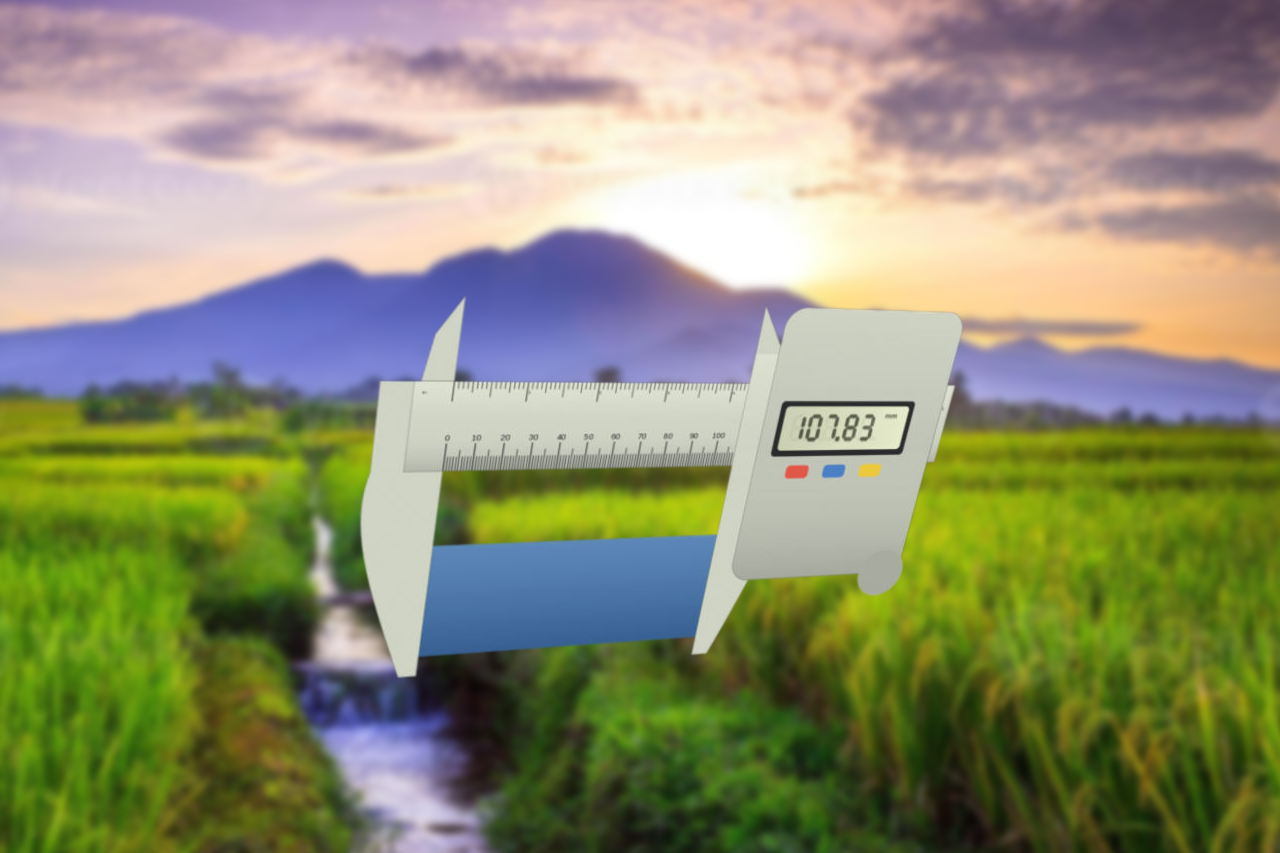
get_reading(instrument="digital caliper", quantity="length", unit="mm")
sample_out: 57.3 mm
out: 107.83 mm
